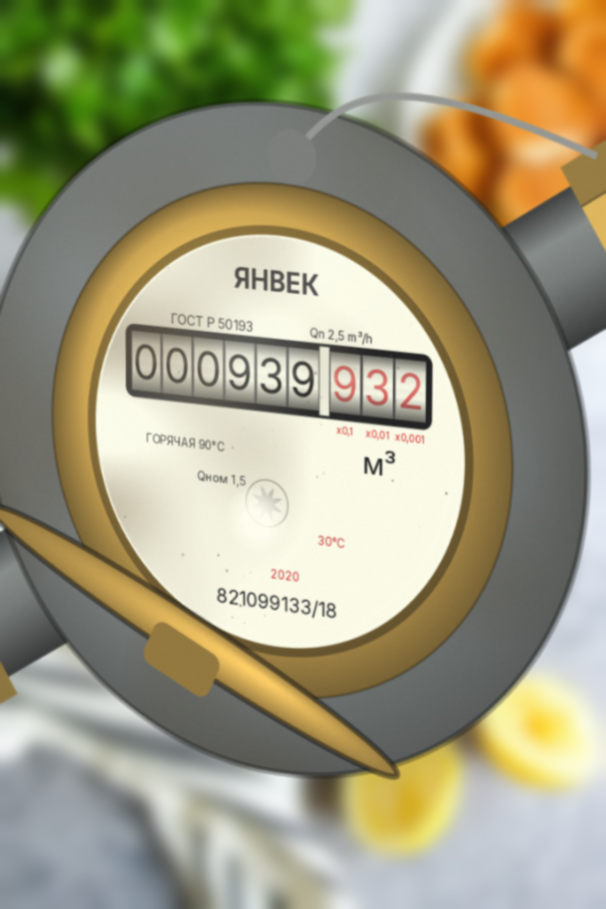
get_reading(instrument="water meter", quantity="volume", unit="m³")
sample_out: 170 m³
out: 939.932 m³
